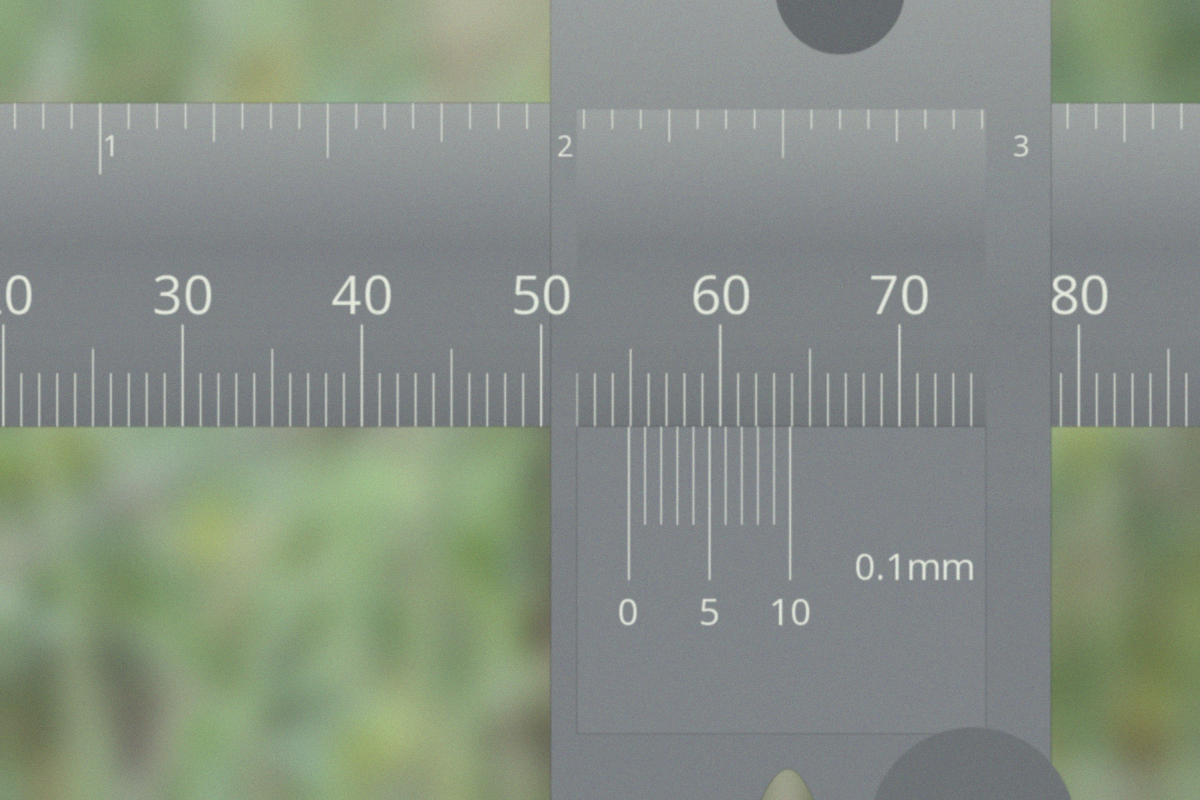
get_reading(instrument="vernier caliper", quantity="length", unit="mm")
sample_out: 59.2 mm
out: 54.9 mm
